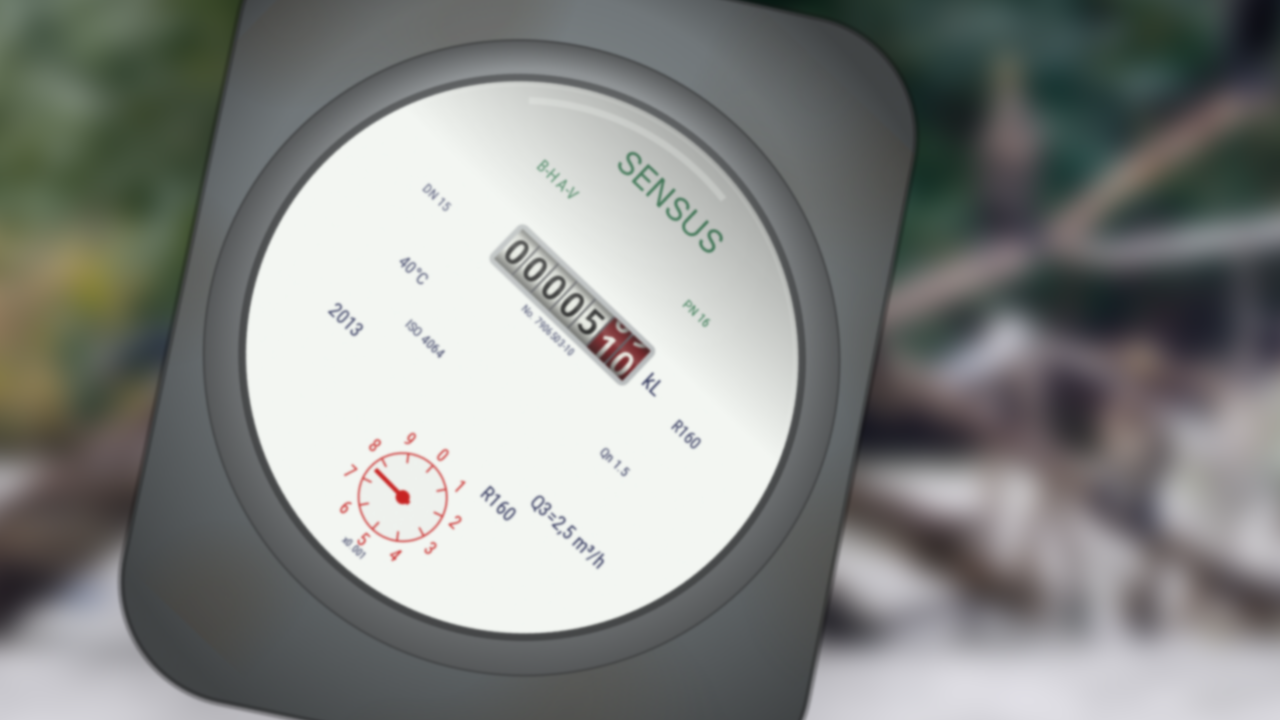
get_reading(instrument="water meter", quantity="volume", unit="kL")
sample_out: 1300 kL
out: 5.097 kL
